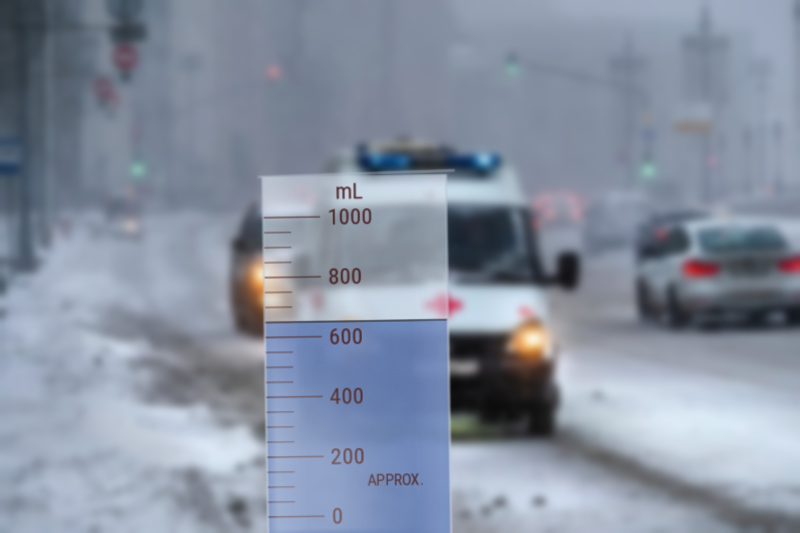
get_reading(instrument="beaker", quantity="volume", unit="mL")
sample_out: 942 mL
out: 650 mL
